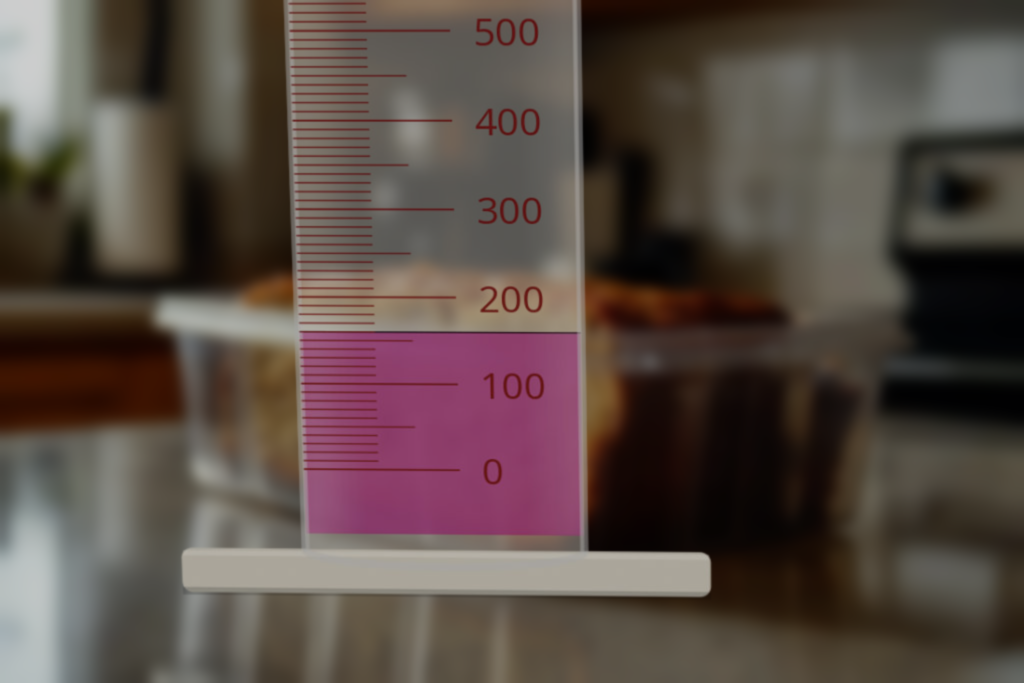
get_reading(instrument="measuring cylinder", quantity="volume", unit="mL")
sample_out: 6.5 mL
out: 160 mL
